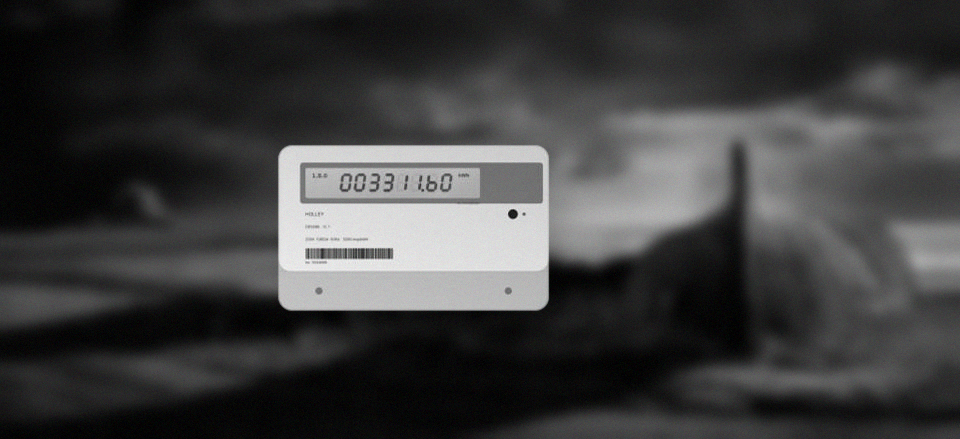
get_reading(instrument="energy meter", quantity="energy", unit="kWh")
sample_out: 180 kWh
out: 3311.60 kWh
